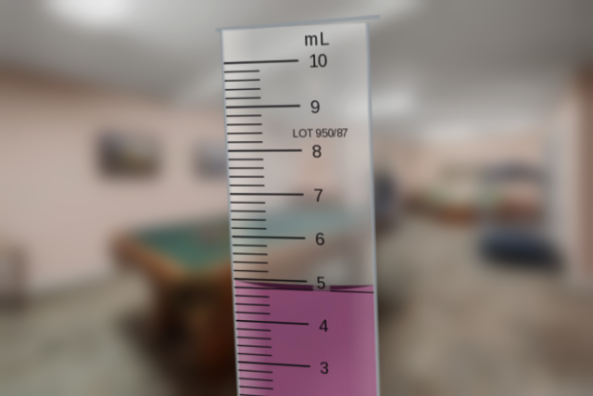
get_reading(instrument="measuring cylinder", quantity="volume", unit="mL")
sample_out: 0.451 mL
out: 4.8 mL
